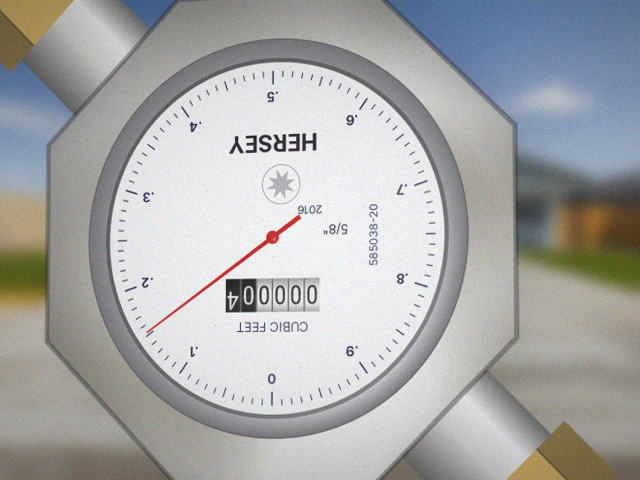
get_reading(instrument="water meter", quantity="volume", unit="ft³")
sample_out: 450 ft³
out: 4.15 ft³
